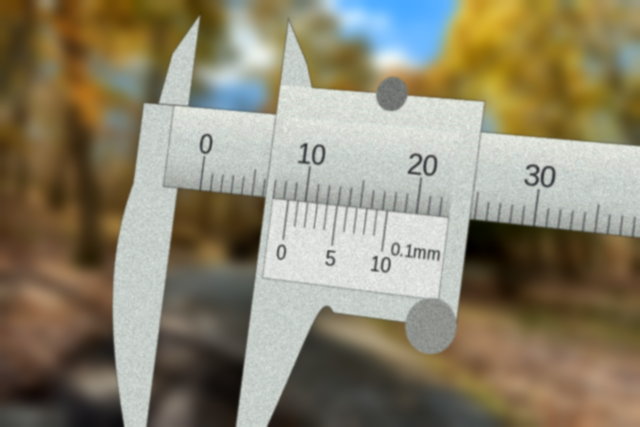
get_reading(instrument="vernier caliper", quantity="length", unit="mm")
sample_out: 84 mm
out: 8.4 mm
